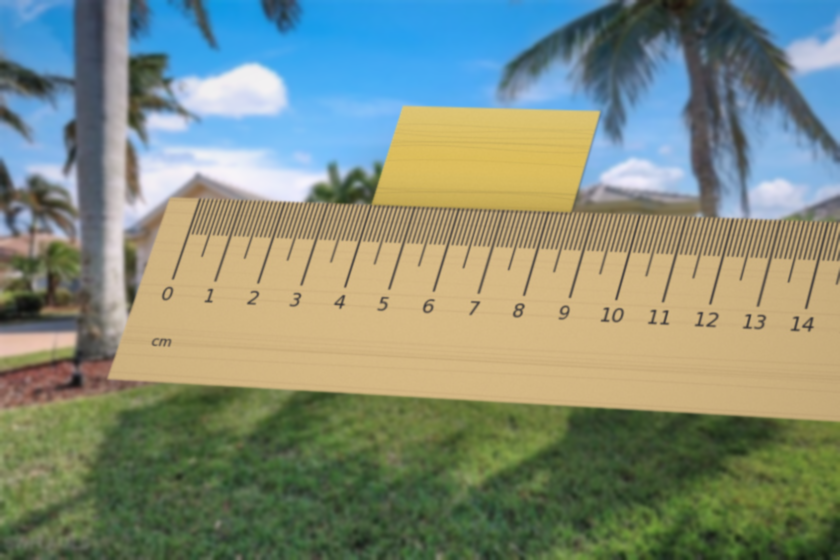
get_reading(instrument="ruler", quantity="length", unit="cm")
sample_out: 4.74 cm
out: 4.5 cm
